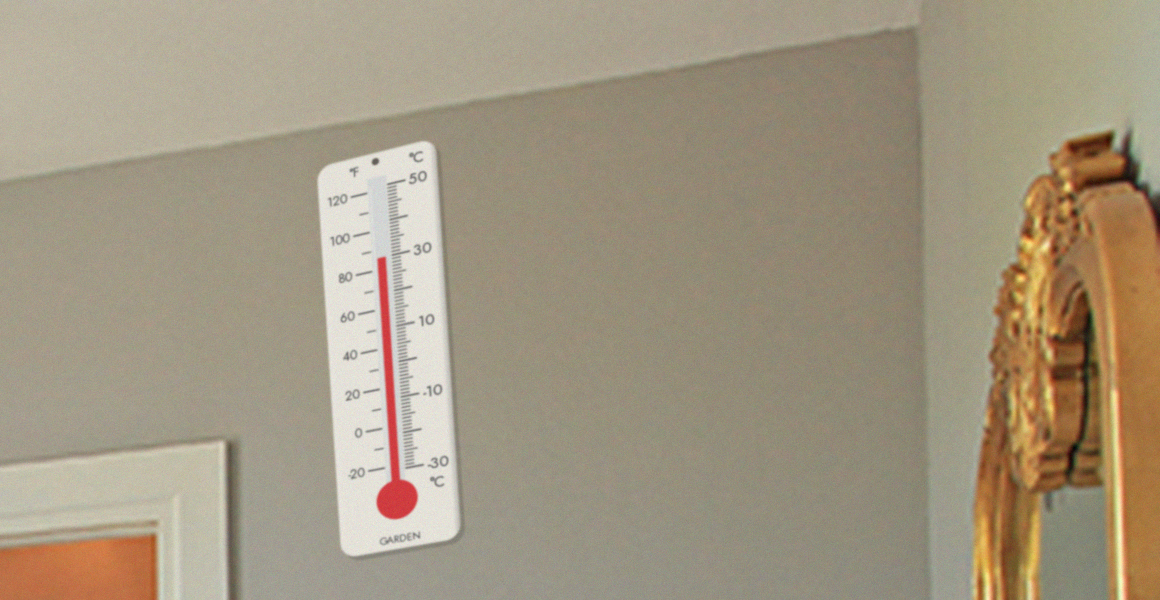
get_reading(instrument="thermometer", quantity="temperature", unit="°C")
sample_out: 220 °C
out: 30 °C
